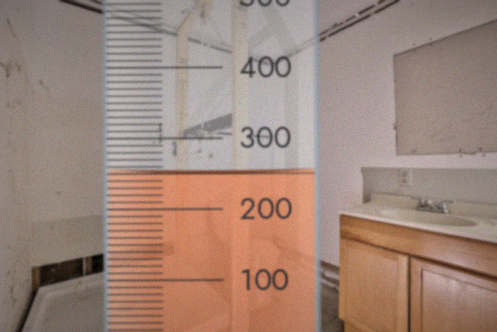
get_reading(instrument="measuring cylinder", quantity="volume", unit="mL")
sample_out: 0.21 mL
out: 250 mL
